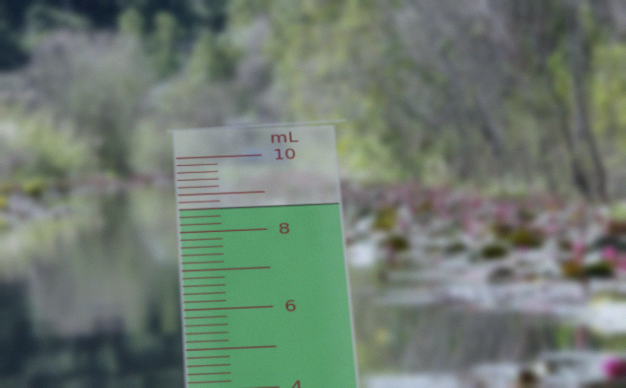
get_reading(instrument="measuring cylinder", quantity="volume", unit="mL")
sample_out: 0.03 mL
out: 8.6 mL
